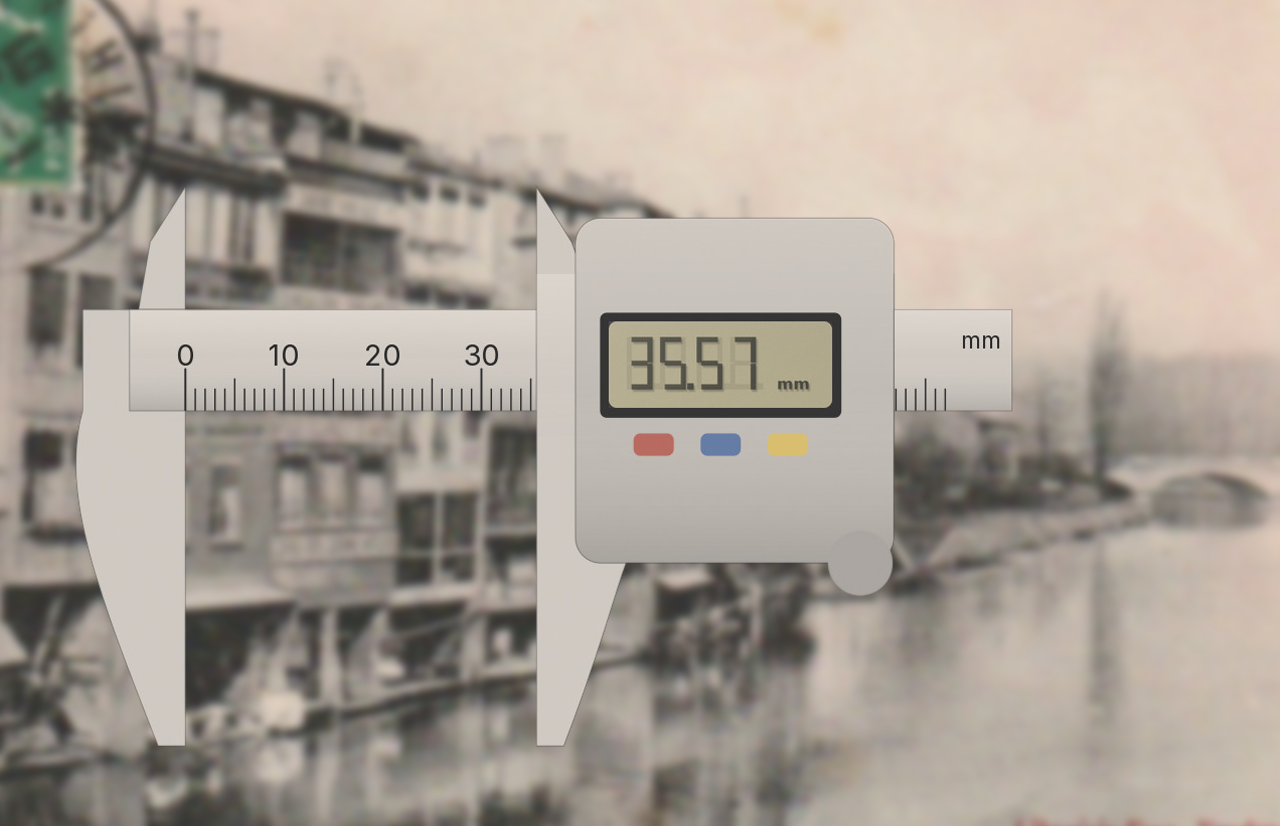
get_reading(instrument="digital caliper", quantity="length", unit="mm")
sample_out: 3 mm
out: 35.57 mm
